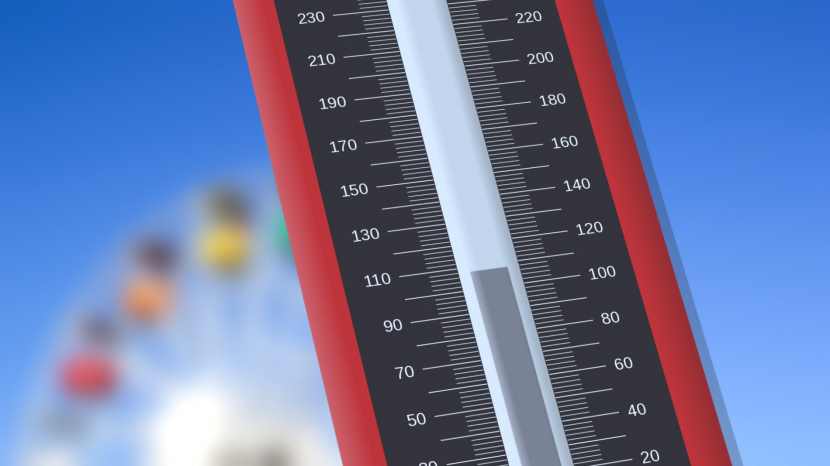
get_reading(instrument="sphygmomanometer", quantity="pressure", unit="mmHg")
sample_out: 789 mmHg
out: 108 mmHg
